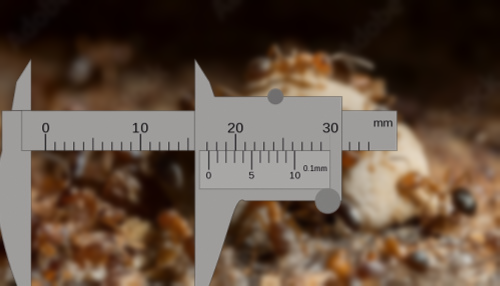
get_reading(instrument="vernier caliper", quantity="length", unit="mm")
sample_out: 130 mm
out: 17.2 mm
